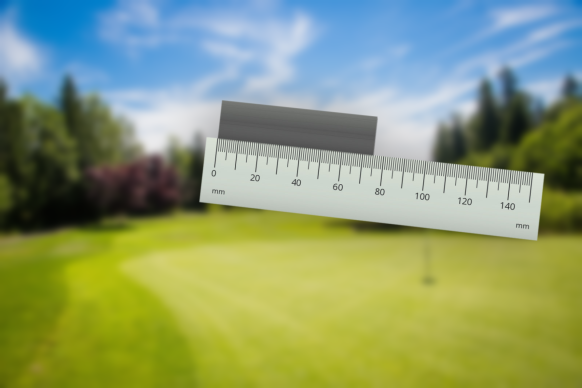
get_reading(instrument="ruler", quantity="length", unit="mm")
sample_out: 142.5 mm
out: 75 mm
